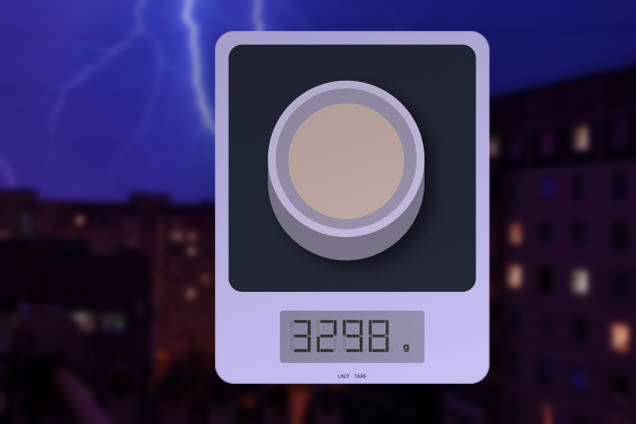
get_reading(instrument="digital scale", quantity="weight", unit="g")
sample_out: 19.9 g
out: 3298 g
